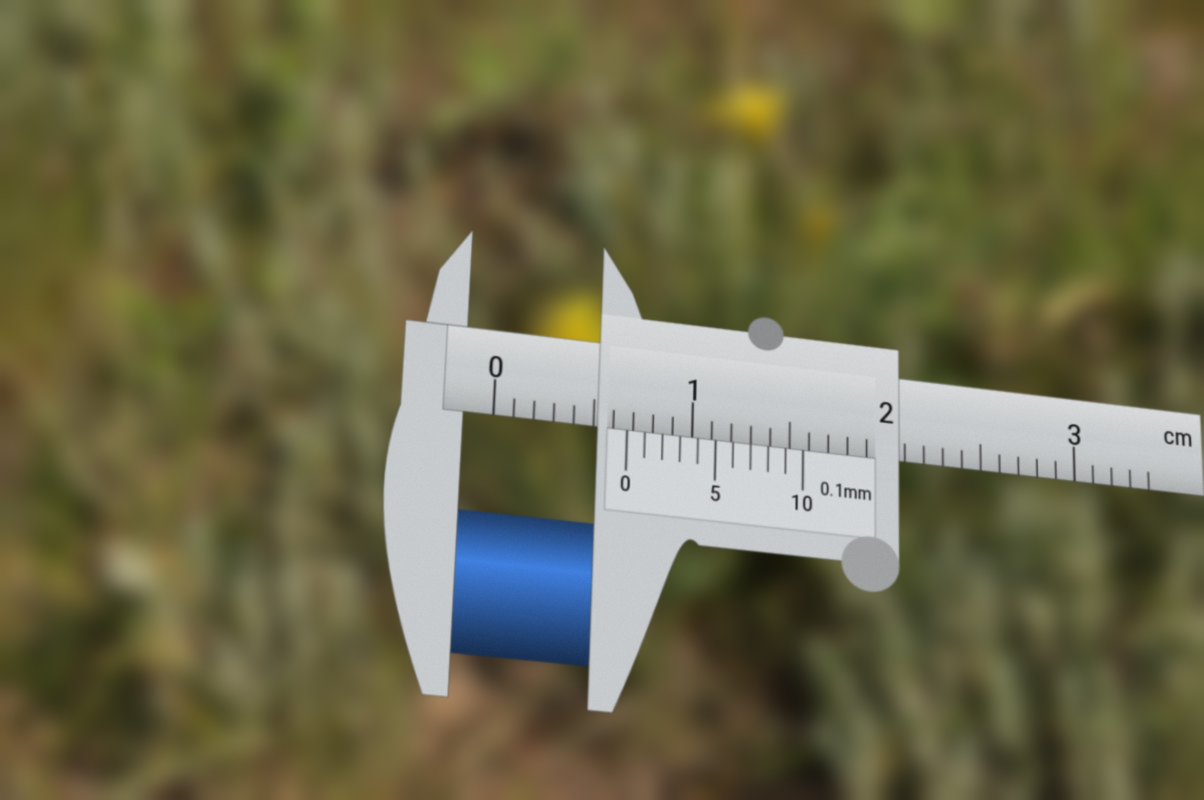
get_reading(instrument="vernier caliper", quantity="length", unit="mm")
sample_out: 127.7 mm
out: 6.7 mm
